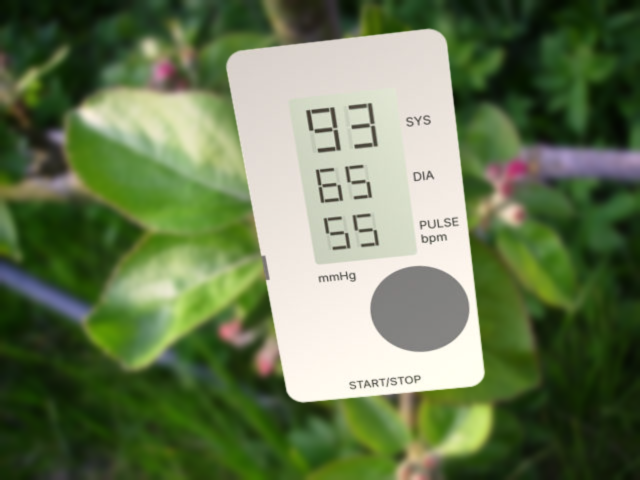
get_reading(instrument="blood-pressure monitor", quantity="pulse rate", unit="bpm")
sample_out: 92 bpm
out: 55 bpm
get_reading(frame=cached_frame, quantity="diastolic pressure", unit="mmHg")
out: 65 mmHg
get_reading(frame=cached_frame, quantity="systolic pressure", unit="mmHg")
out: 93 mmHg
